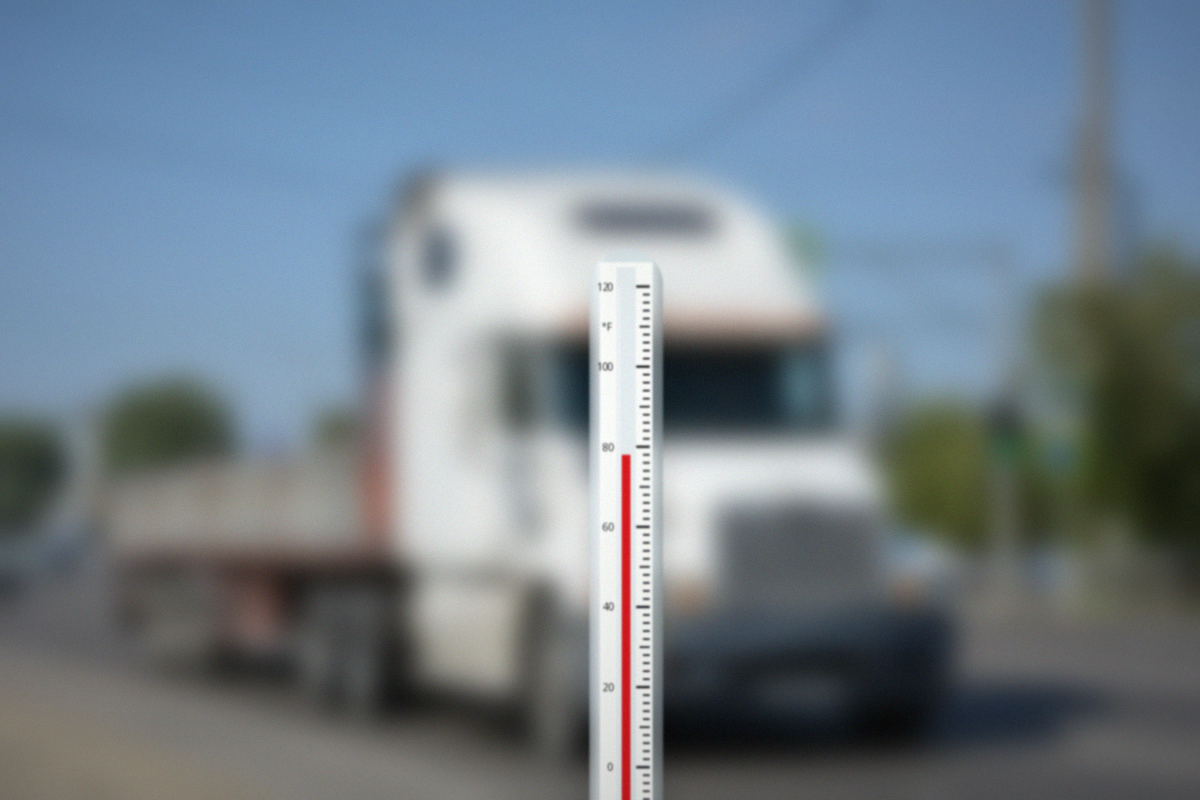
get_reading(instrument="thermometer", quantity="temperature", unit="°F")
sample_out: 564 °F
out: 78 °F
